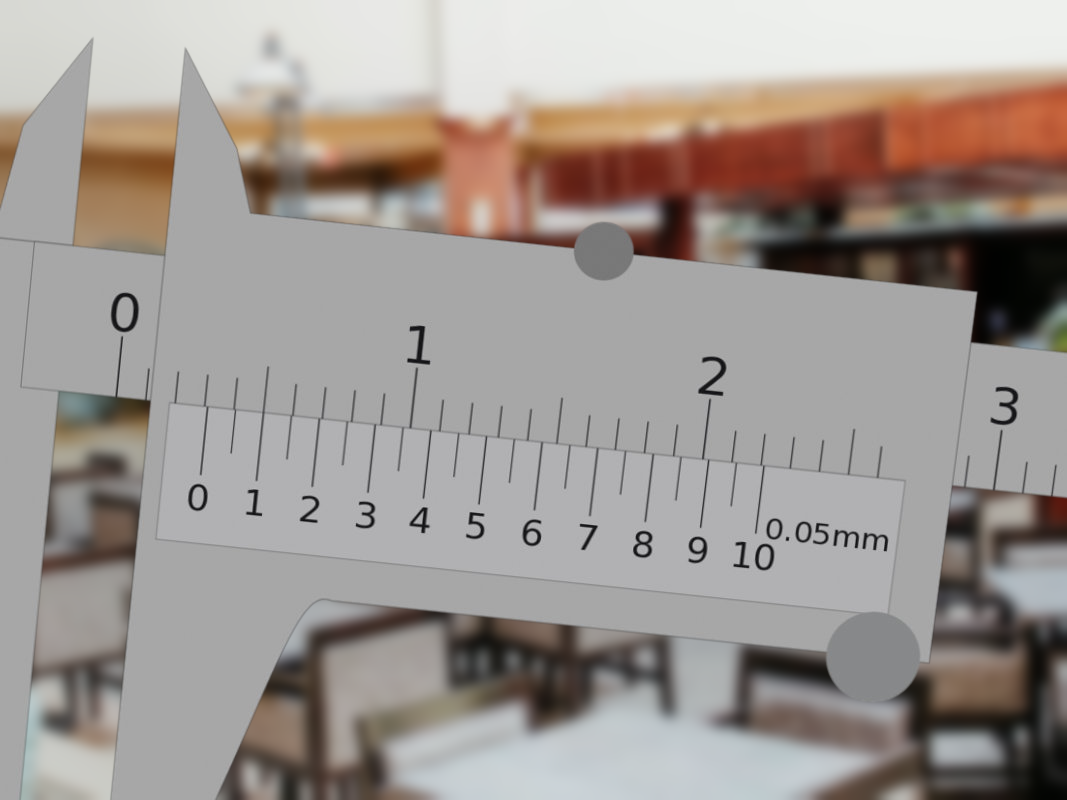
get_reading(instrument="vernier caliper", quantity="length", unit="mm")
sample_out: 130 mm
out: 3.10 mm
